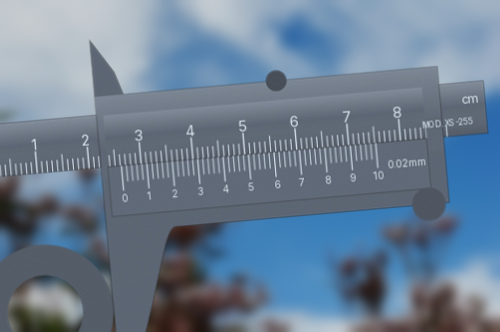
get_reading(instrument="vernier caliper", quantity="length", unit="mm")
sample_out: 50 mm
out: 26.2 mm
